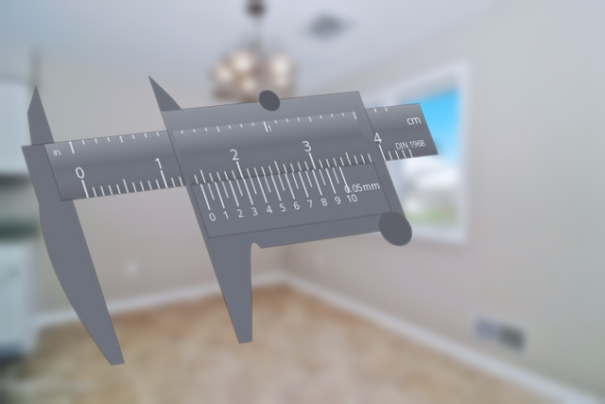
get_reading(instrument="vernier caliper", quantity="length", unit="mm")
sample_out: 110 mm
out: 14.4 mm
